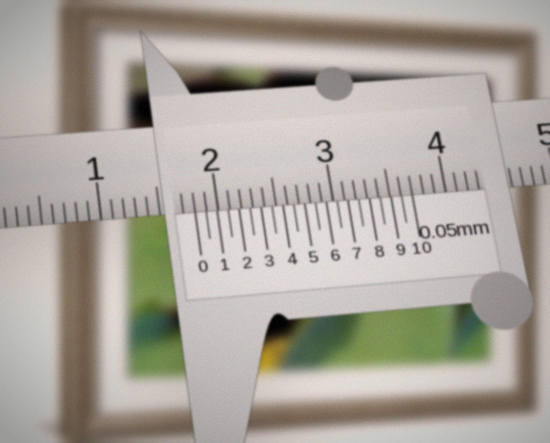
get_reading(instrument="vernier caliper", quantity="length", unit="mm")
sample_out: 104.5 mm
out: 18.0 mm
